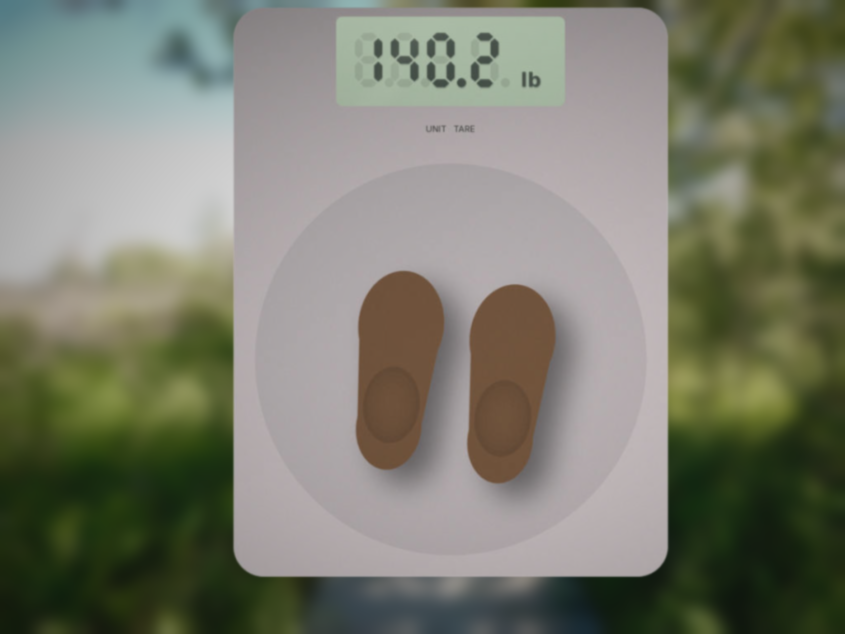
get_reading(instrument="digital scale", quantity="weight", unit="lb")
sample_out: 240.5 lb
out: 140.2 lb
